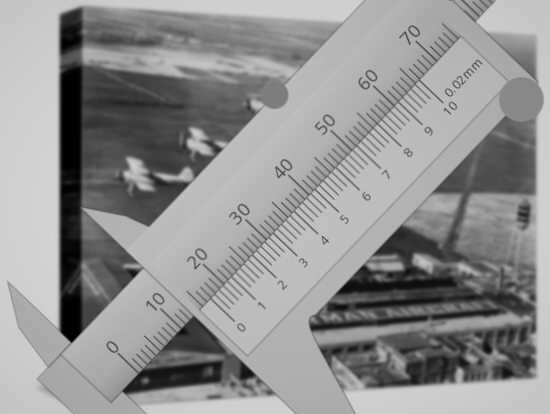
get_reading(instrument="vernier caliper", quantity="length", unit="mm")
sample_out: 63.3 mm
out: 16.8 mm
